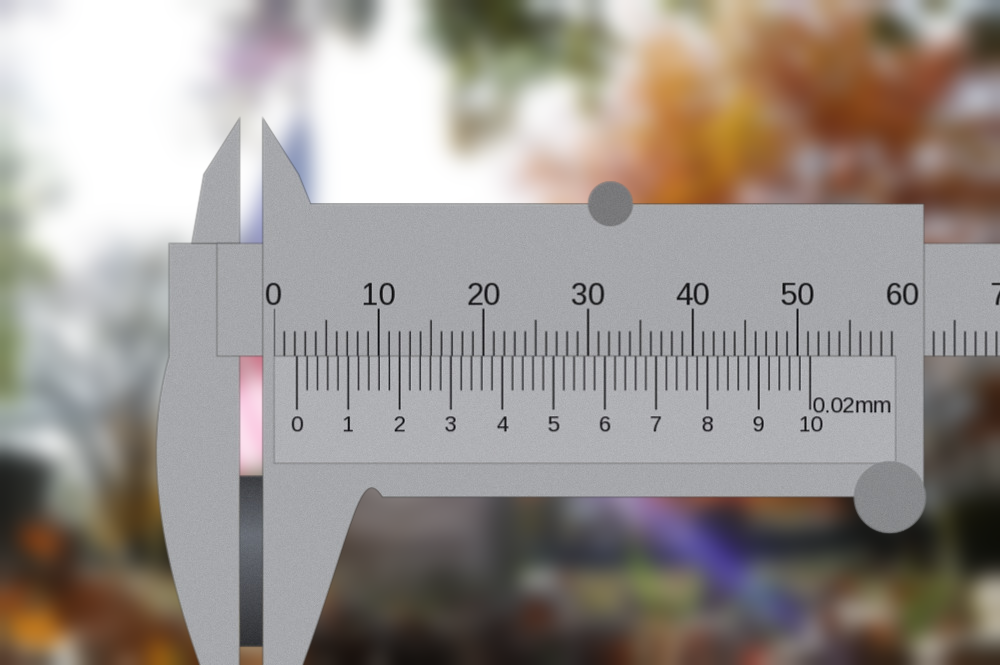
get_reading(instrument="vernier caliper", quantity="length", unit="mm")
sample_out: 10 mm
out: 2.2 mm
